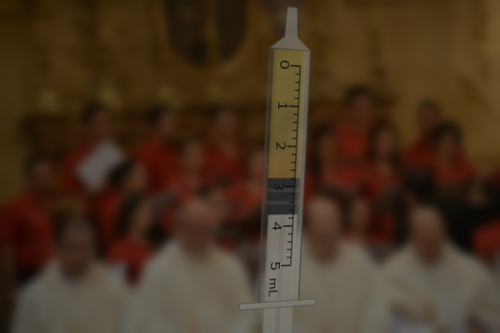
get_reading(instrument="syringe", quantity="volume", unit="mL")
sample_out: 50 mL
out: 2.8 mL
